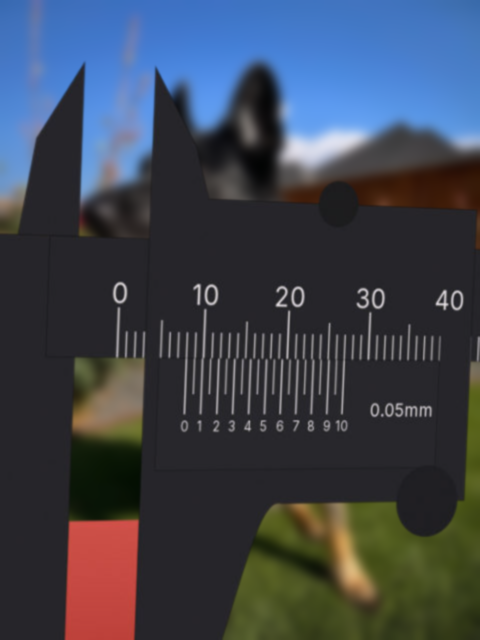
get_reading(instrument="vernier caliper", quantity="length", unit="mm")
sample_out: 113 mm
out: 8.0 mm
